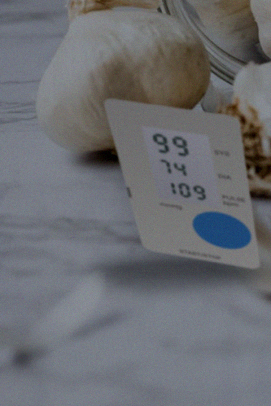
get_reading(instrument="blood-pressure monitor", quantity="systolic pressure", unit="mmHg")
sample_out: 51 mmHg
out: 99 mmHg
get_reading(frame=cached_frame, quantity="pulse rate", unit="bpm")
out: 109 bpm
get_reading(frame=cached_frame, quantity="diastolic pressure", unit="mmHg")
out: 74 mmHg
